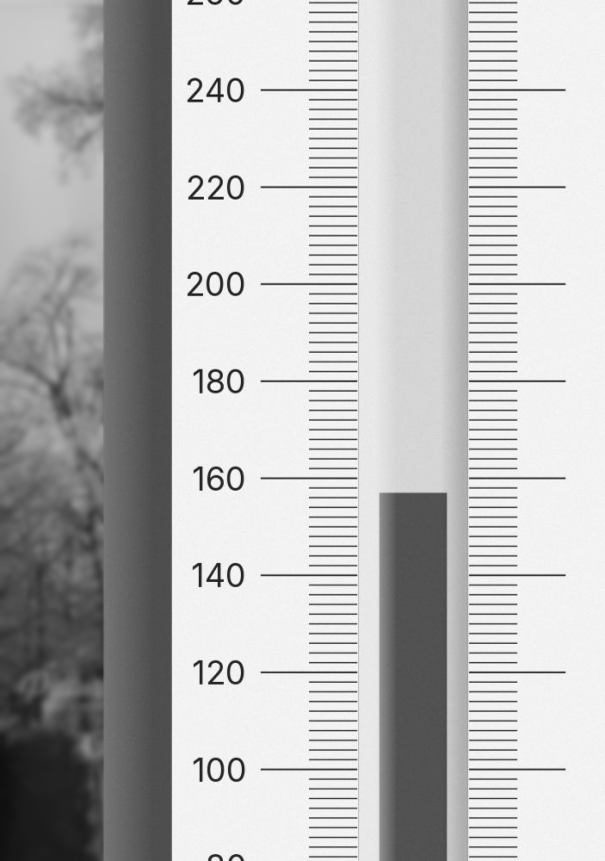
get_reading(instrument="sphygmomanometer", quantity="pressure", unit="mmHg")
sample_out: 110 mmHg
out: 157 mmHg
